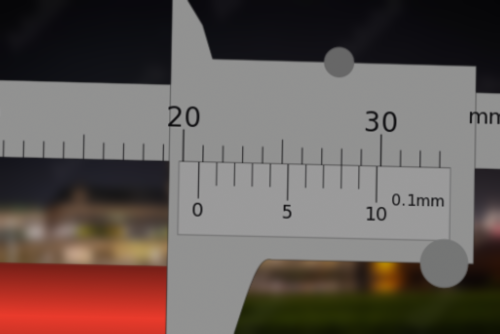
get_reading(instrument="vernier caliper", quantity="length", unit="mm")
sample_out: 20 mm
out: 20.8 mm
